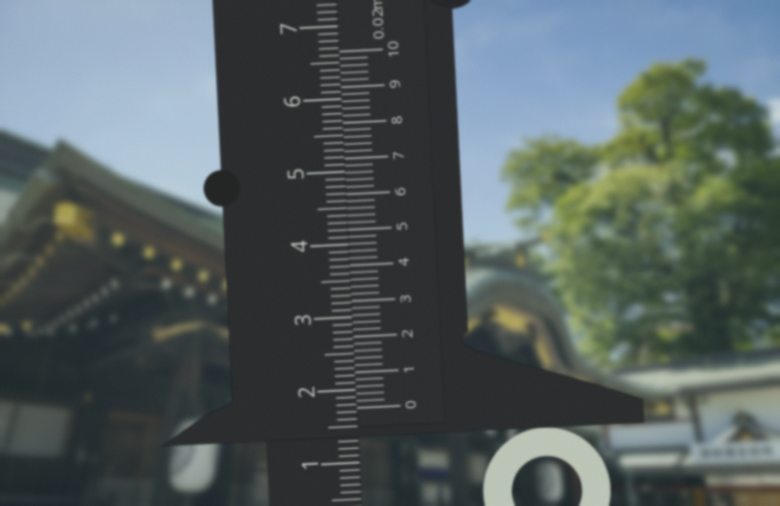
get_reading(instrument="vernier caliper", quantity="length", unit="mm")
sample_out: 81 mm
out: 17.5 mm
